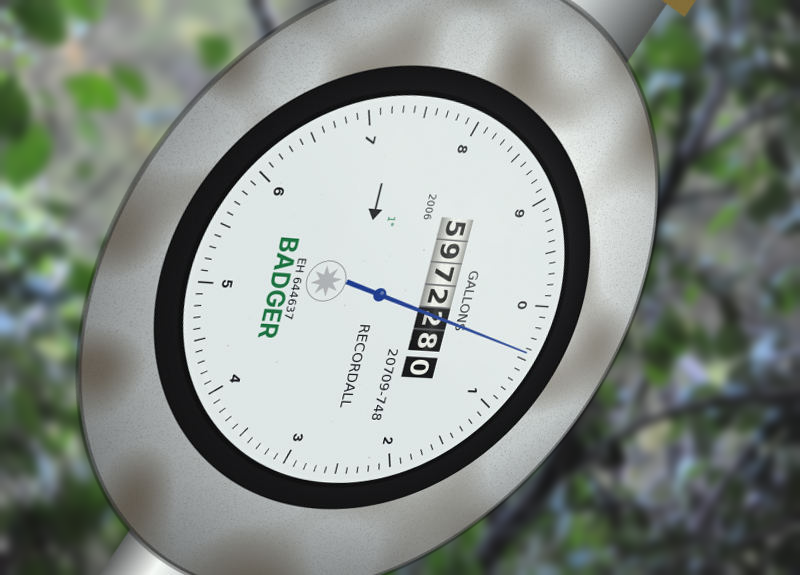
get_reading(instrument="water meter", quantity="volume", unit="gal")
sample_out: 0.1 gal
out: 5972280.4 gal
